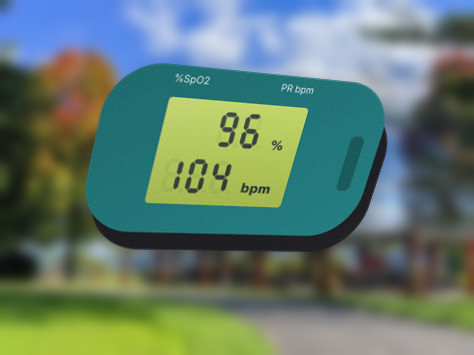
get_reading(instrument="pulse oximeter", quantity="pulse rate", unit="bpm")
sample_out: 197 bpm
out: 104 bpm
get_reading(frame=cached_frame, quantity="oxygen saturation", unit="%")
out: 96 %
